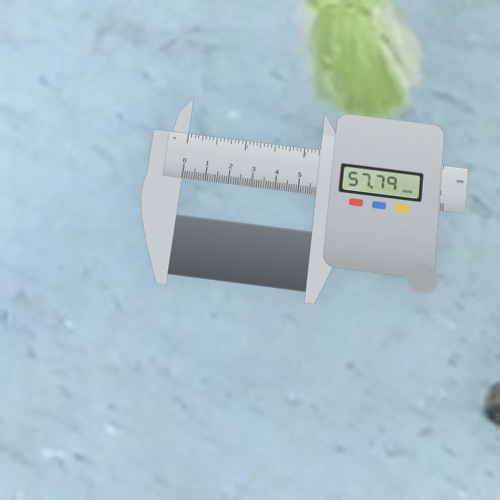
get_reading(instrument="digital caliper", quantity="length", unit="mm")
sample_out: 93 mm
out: 57.79 mm
